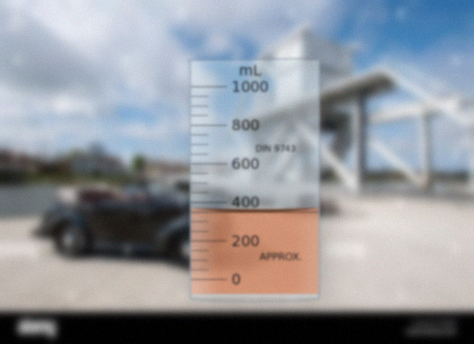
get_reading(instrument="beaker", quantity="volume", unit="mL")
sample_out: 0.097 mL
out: 350 mL
